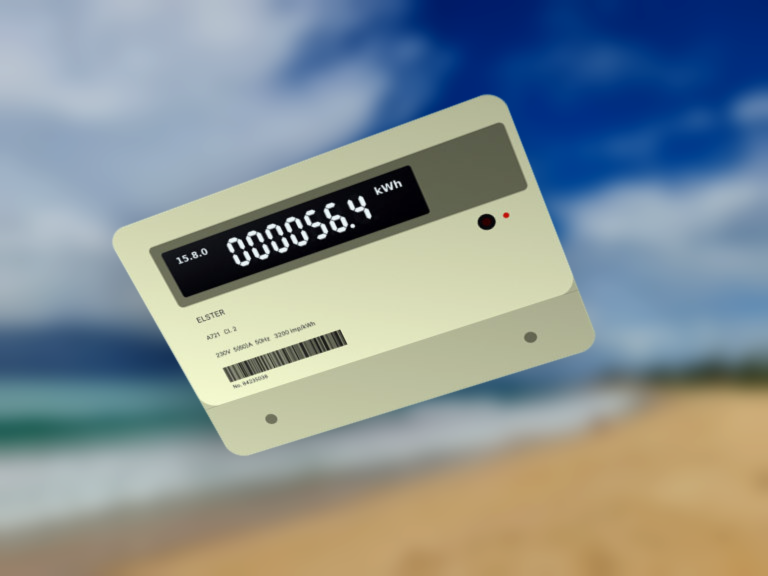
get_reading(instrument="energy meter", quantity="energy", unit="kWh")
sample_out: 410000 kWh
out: 56.4 kWh
